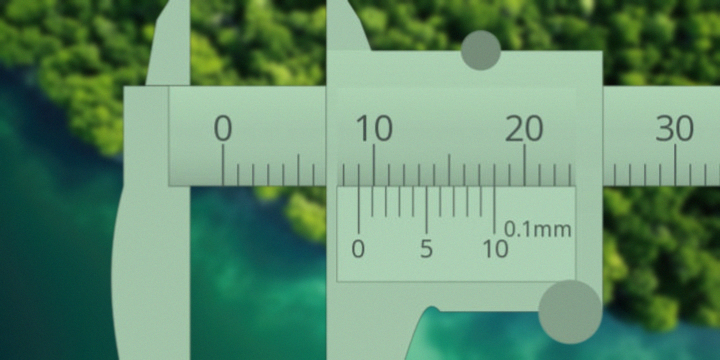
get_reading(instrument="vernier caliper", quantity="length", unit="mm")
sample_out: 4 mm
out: 9.0 mm
